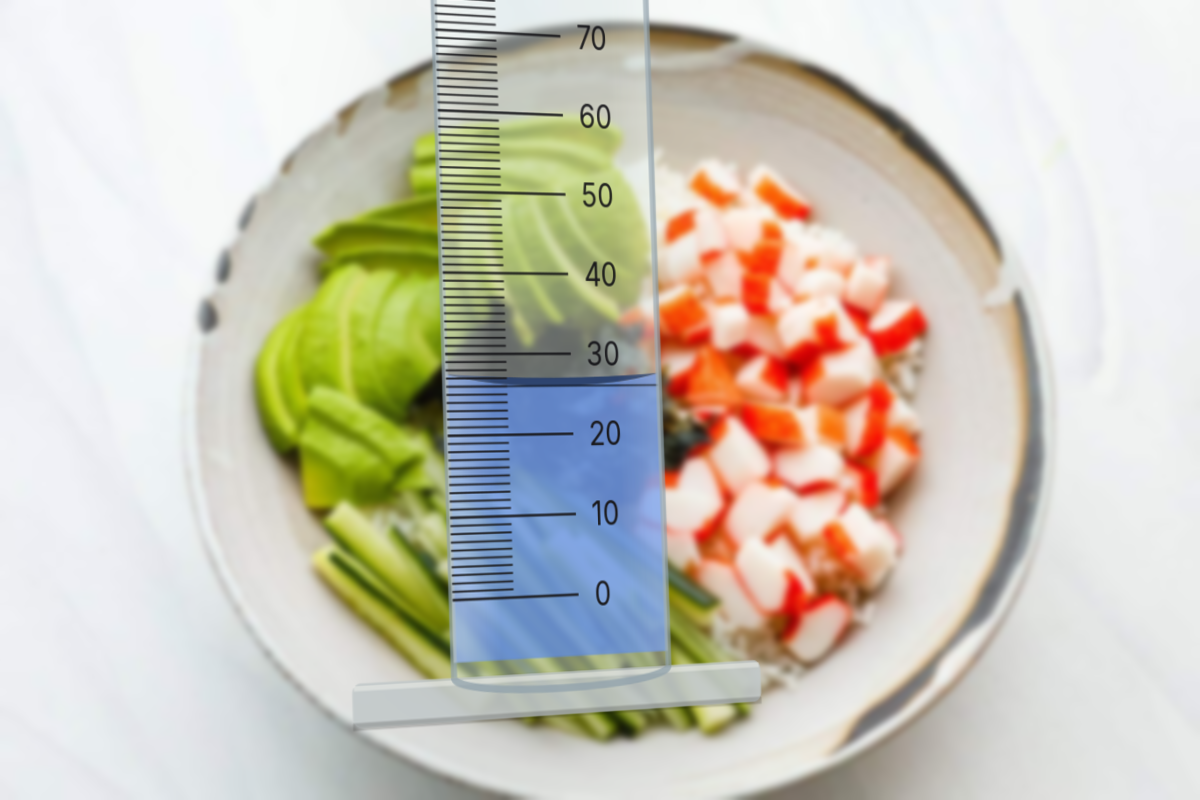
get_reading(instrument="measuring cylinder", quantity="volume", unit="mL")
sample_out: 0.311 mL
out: 26 mL
